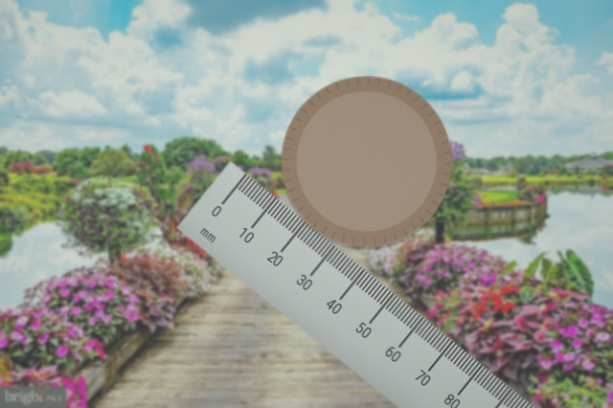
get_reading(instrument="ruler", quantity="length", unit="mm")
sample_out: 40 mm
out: 45 mm
